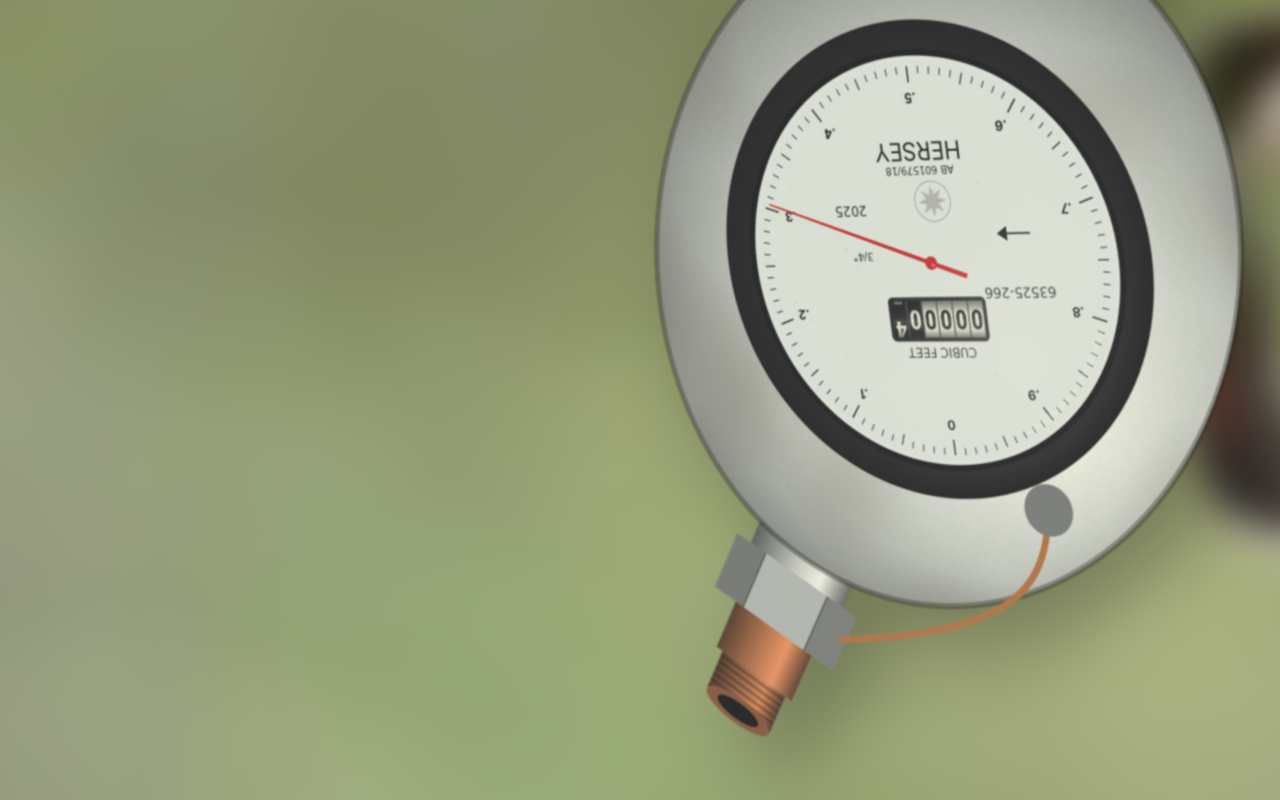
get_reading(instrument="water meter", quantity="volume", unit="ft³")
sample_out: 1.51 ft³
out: 4.30 ft³
